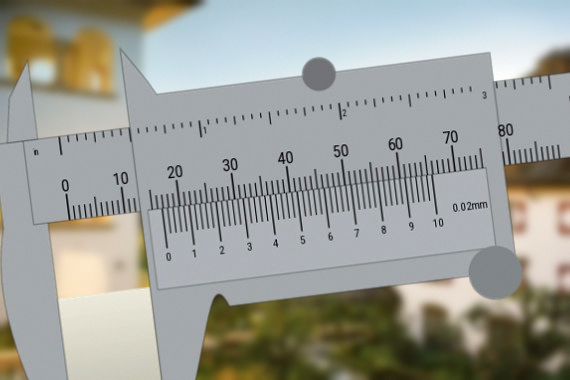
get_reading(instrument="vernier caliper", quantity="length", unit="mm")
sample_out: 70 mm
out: 16.8 mm
